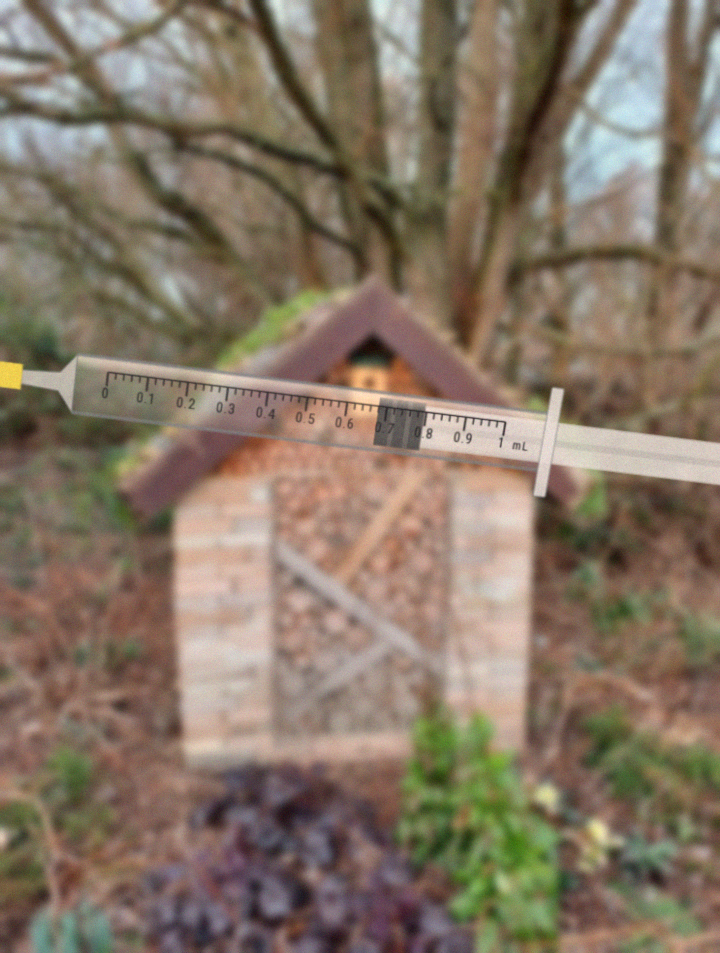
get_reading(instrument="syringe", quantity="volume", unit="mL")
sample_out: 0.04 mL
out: 0.68 mL
